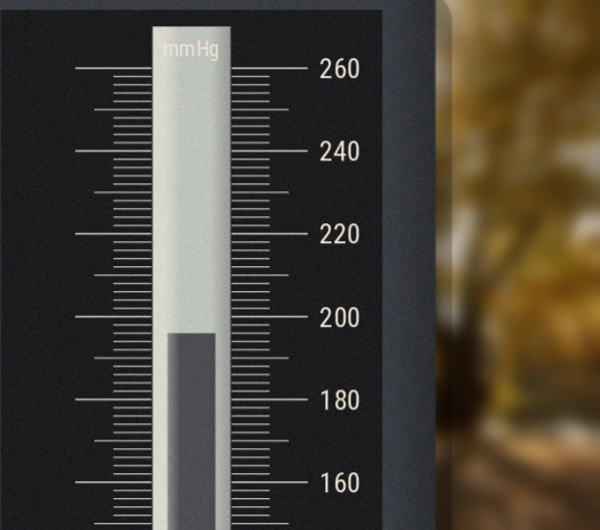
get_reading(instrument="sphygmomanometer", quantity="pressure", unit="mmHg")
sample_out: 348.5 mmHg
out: 196 mmHg
